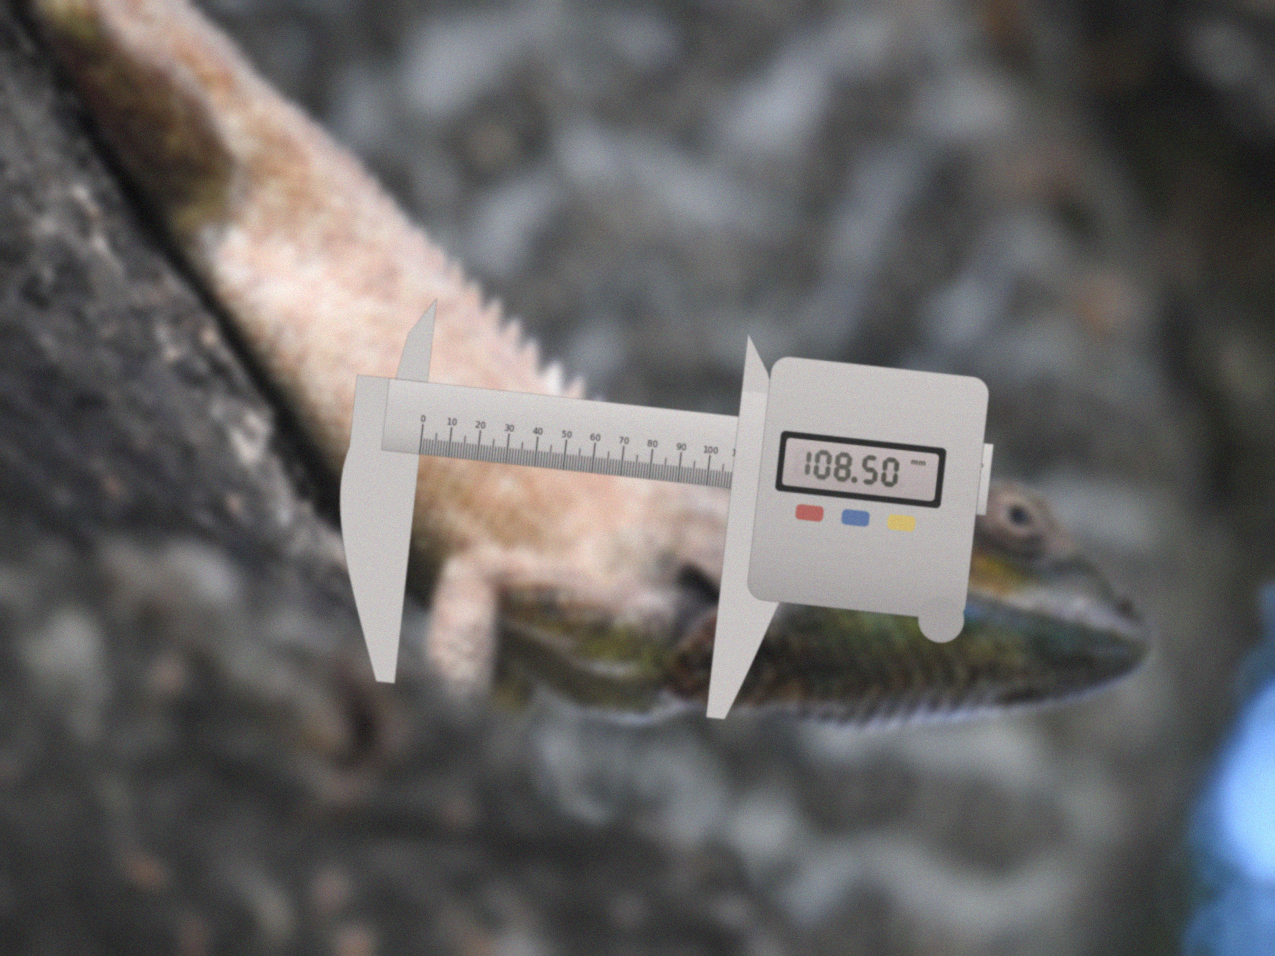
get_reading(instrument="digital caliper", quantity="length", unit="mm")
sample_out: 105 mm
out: 108.50 mm
